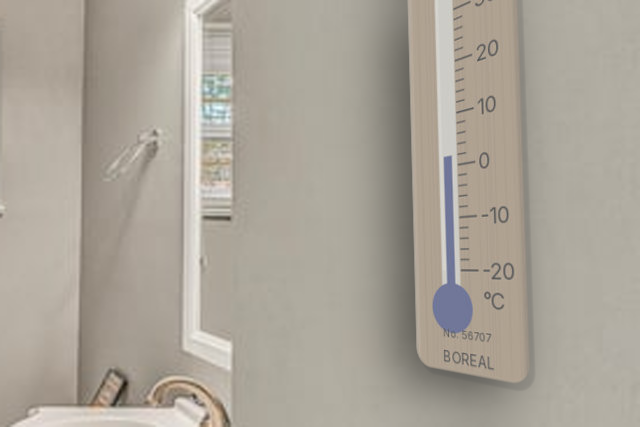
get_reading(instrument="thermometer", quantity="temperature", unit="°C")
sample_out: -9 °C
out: 2 °C
